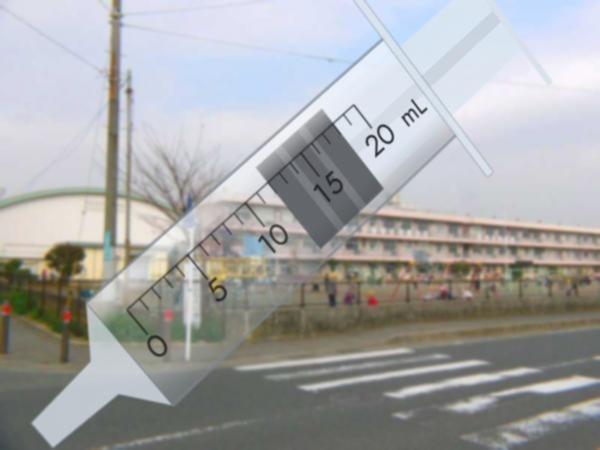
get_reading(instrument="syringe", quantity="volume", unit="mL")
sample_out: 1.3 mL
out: 12 mL
